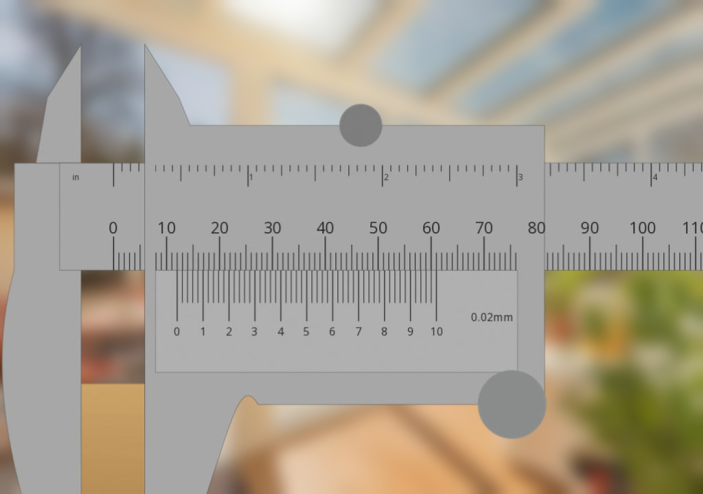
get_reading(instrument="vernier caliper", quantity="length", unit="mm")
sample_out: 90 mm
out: 12.0 mm
